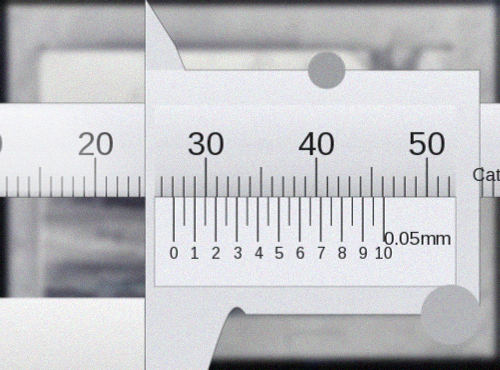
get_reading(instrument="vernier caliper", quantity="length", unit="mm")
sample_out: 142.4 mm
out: 27.1 mm
